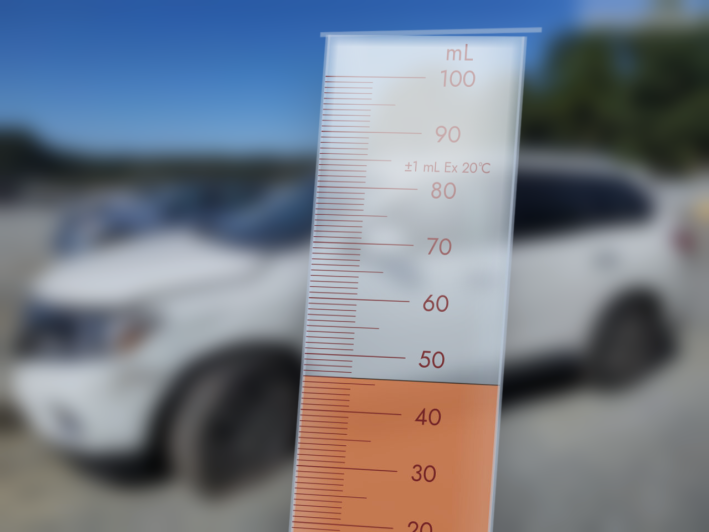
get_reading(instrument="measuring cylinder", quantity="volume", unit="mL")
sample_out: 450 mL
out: 46 mL
